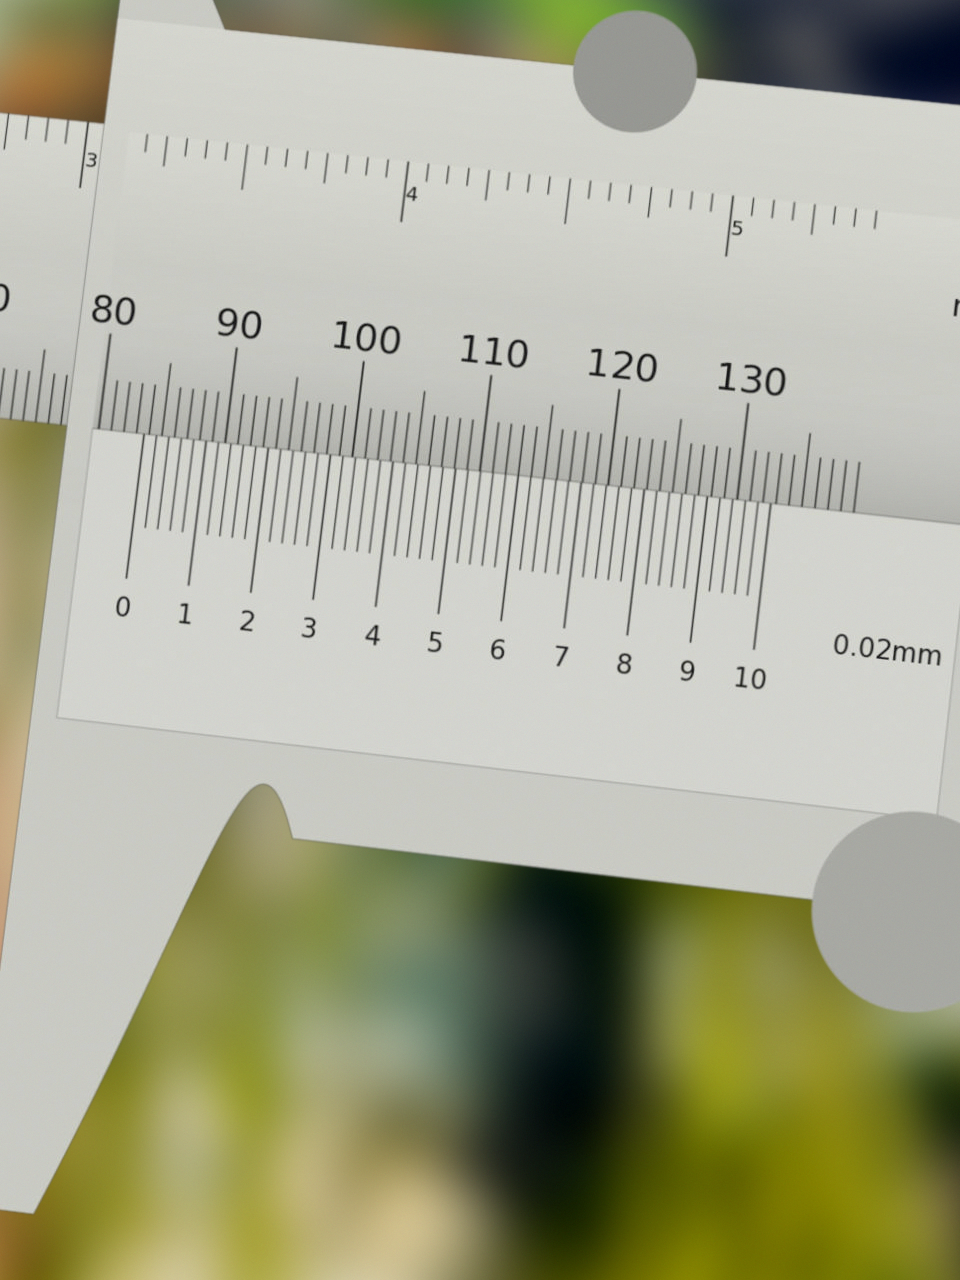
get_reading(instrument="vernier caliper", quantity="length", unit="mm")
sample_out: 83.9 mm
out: 83.6 mm
